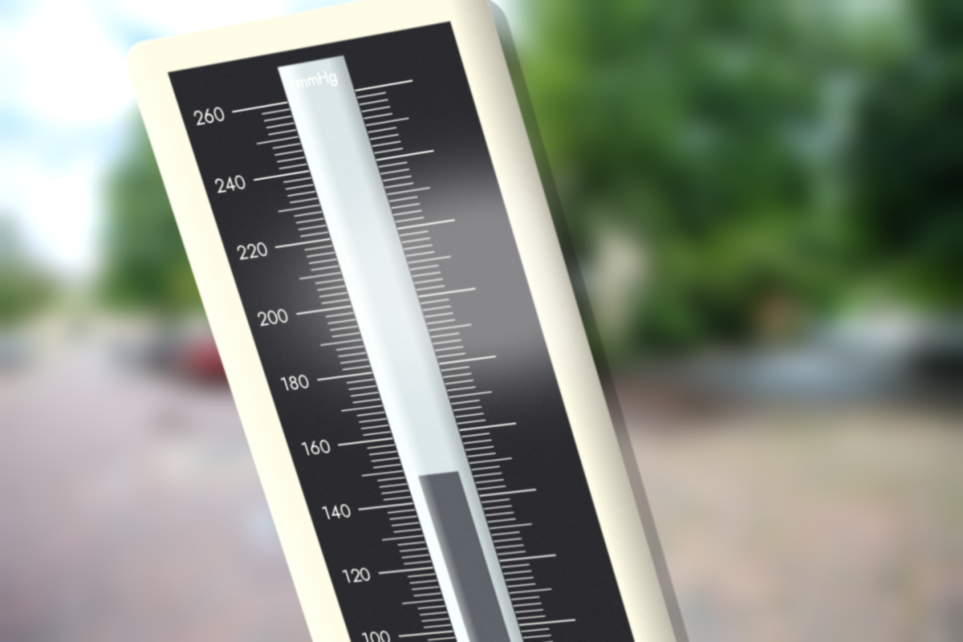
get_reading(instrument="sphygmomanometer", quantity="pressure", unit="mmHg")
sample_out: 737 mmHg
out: 148 mmHg
